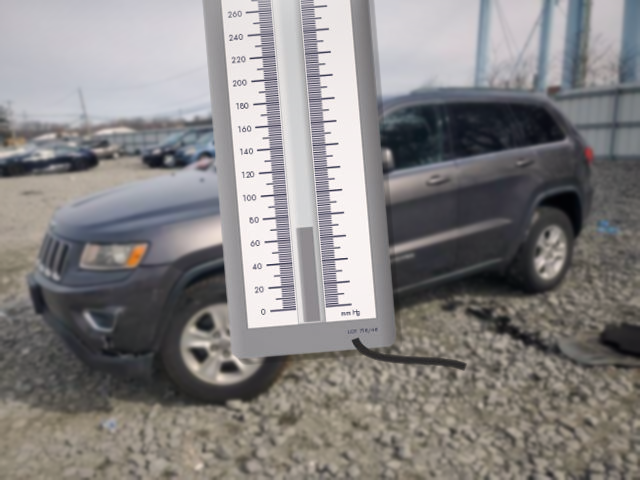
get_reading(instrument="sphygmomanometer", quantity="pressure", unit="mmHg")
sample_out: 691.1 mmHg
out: 70 mmHg
